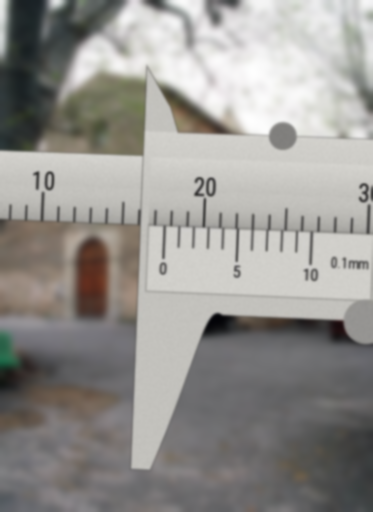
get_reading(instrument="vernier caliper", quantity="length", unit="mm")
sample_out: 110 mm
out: 17.6 mm
